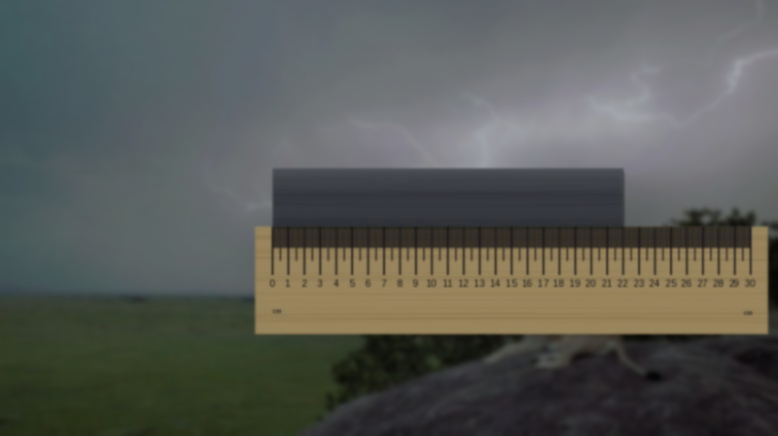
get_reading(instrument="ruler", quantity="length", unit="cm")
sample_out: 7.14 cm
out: 22 cm
